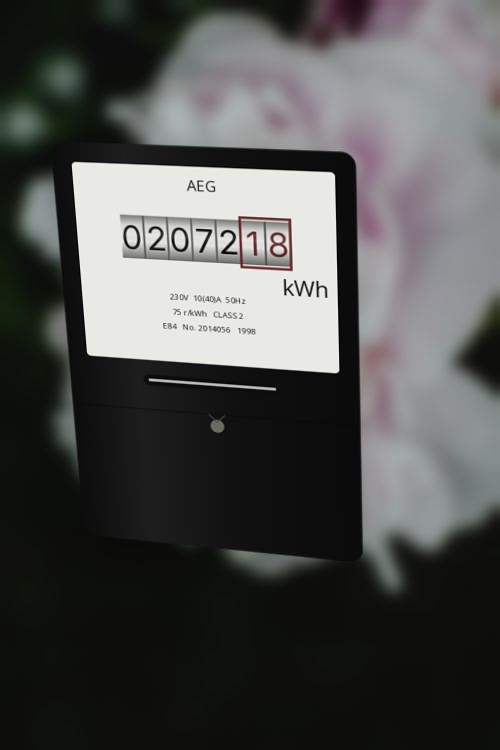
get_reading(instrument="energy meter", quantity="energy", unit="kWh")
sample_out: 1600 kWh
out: 2072.18 kWh
